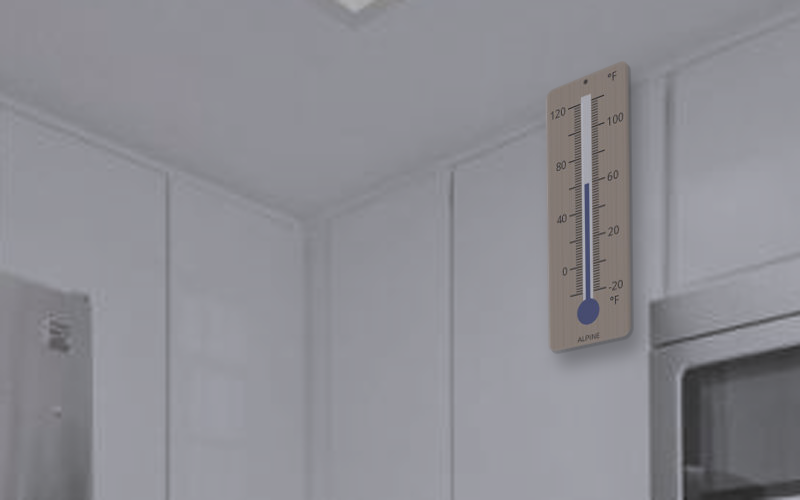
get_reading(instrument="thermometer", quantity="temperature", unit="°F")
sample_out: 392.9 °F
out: 60 °F
